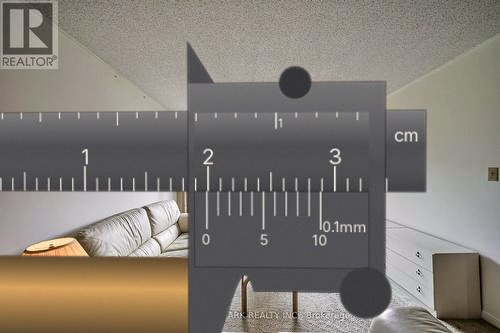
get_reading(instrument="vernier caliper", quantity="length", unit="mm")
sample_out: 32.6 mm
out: 19.9 mm
